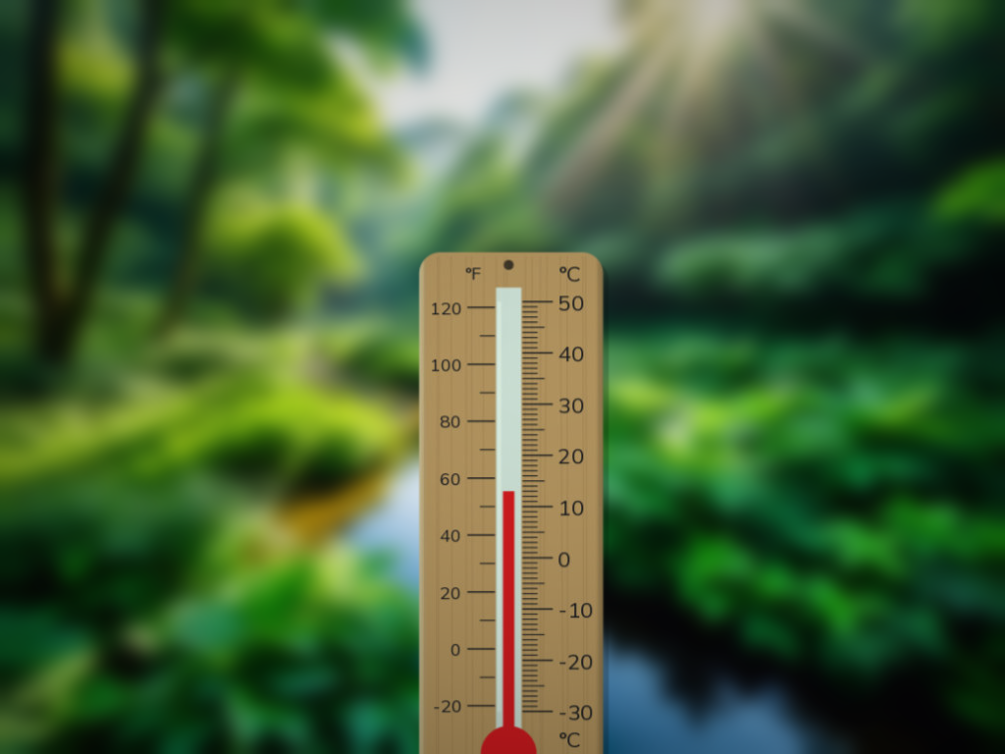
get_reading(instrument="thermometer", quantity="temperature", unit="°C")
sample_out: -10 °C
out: 13 °C
